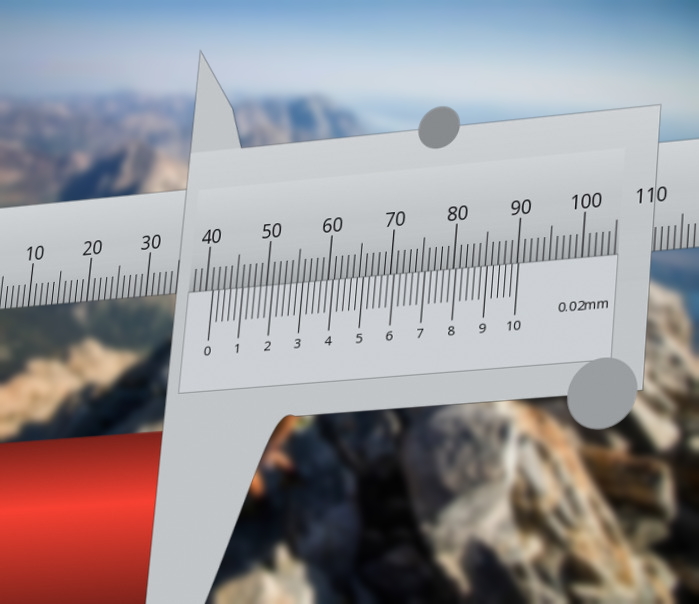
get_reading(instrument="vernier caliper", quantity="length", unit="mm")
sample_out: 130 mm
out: 41.2 mm
